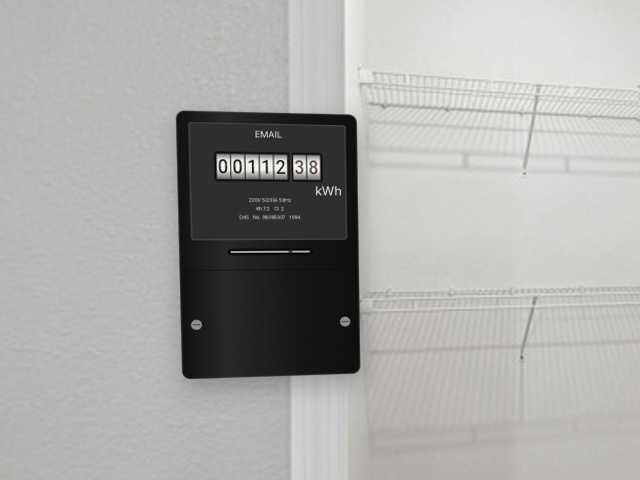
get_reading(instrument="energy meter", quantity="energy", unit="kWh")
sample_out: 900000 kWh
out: 112.38 kWh
